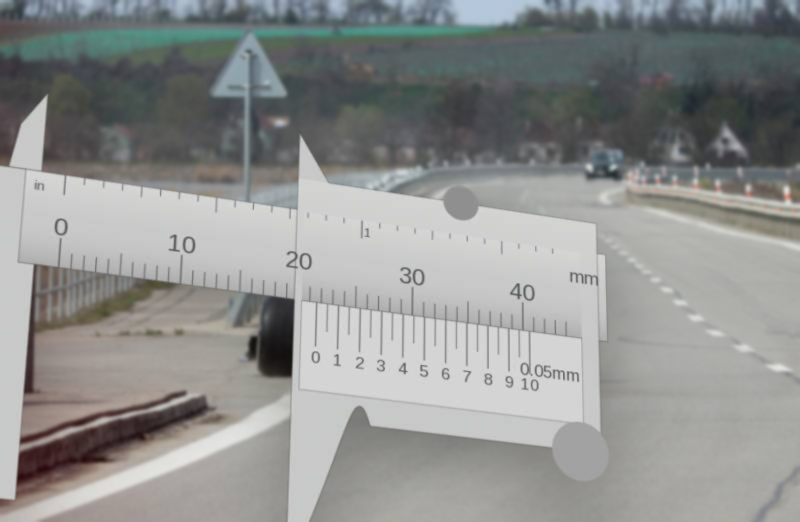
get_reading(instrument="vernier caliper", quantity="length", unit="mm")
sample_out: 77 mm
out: 21.6 mm
